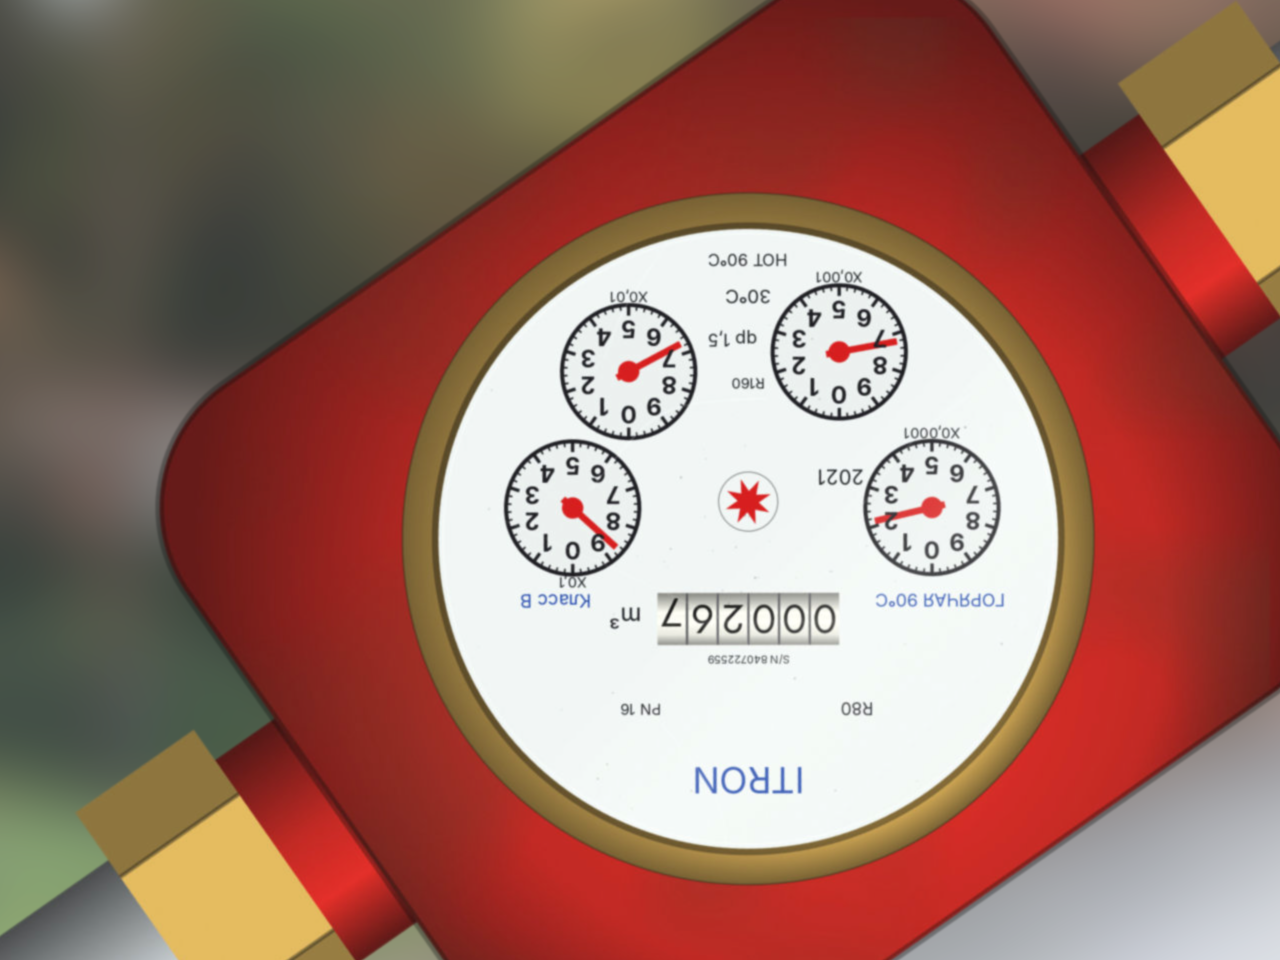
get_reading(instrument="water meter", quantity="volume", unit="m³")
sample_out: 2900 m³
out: 266.8672 m³
